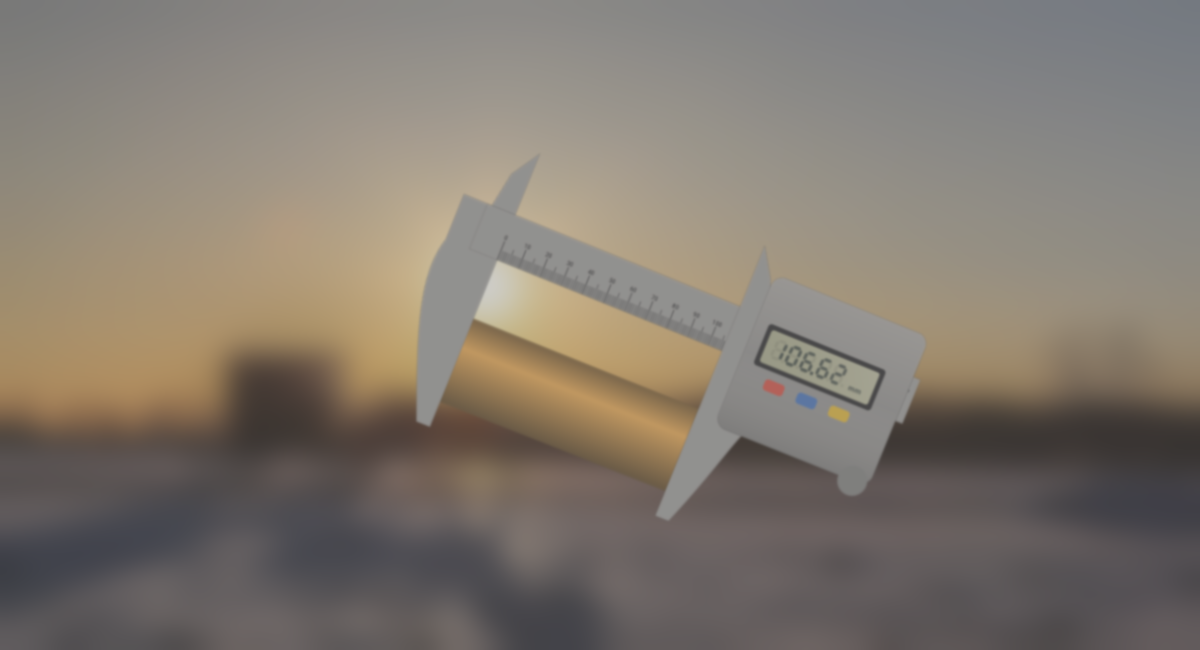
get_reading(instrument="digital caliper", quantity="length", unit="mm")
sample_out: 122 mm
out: 106.62 mm
